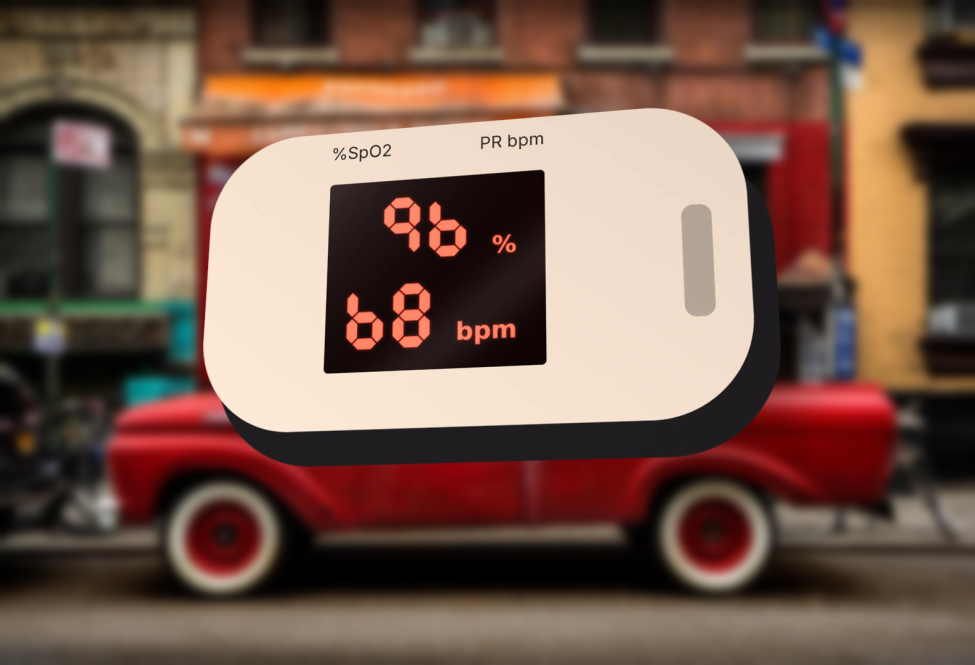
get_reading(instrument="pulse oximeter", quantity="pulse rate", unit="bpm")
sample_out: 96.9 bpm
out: 68 bpm
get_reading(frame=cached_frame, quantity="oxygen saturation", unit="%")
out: 96 %
